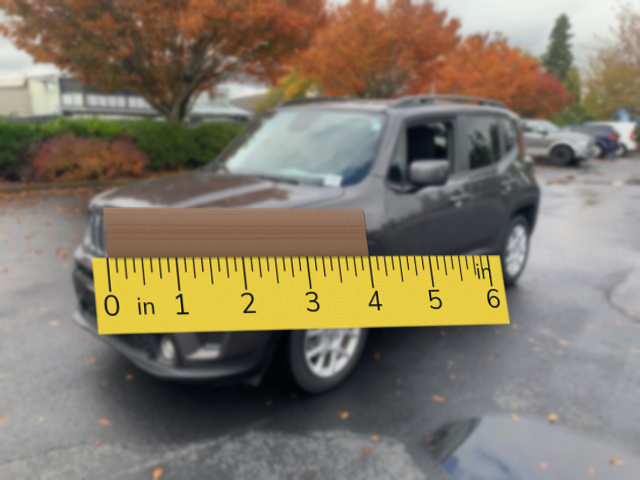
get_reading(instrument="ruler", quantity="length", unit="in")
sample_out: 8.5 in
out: 4 in
